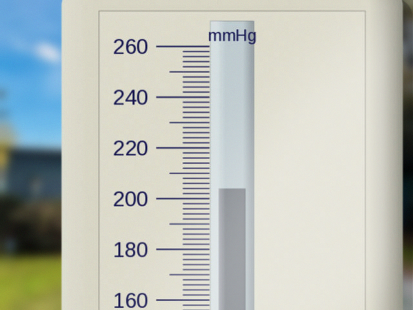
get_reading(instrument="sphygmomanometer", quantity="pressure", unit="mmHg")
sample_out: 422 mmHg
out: 204 mmHg
